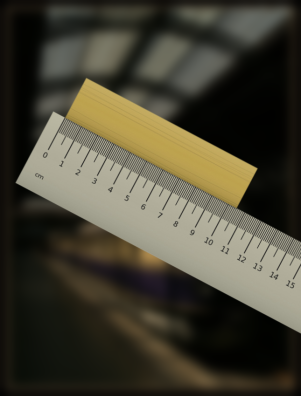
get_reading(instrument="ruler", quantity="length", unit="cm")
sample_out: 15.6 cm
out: 10.5 cm
